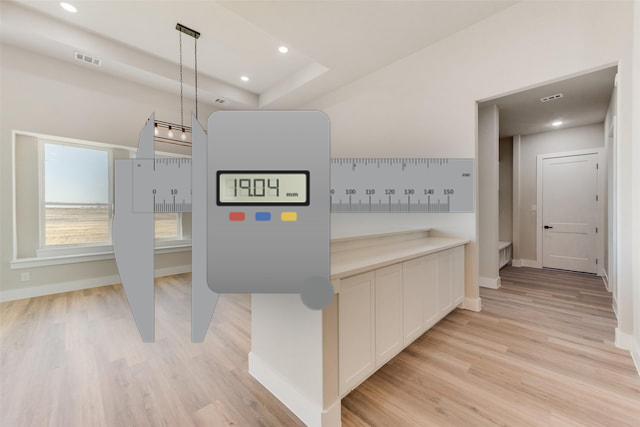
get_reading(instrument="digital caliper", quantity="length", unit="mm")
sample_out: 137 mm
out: 19.04 mm
